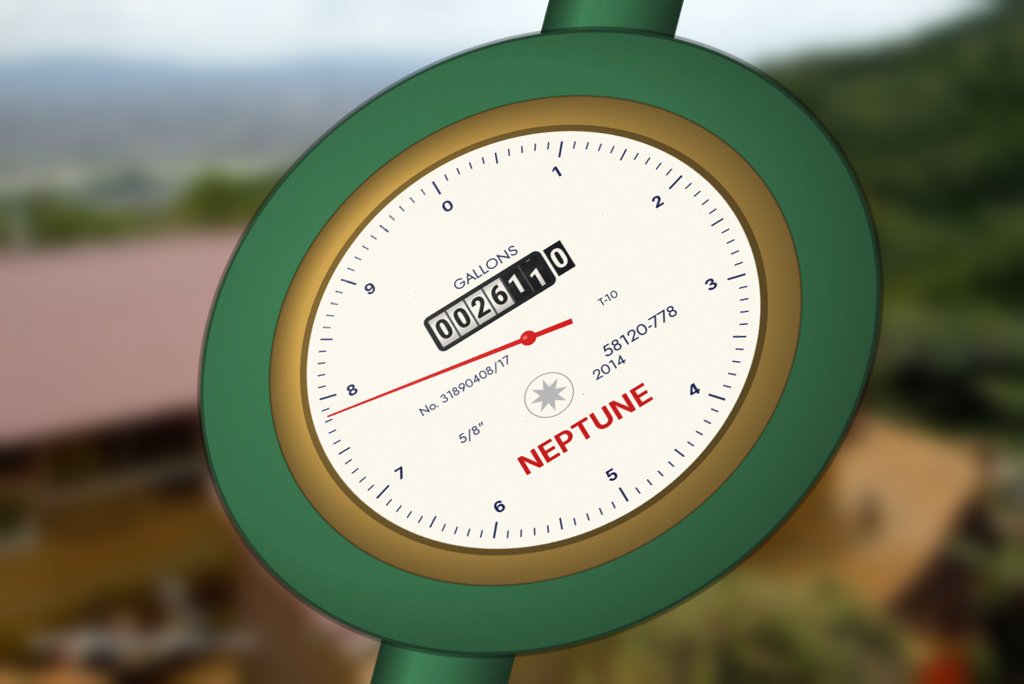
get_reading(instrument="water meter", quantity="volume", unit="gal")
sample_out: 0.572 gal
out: 26107.8 gal
